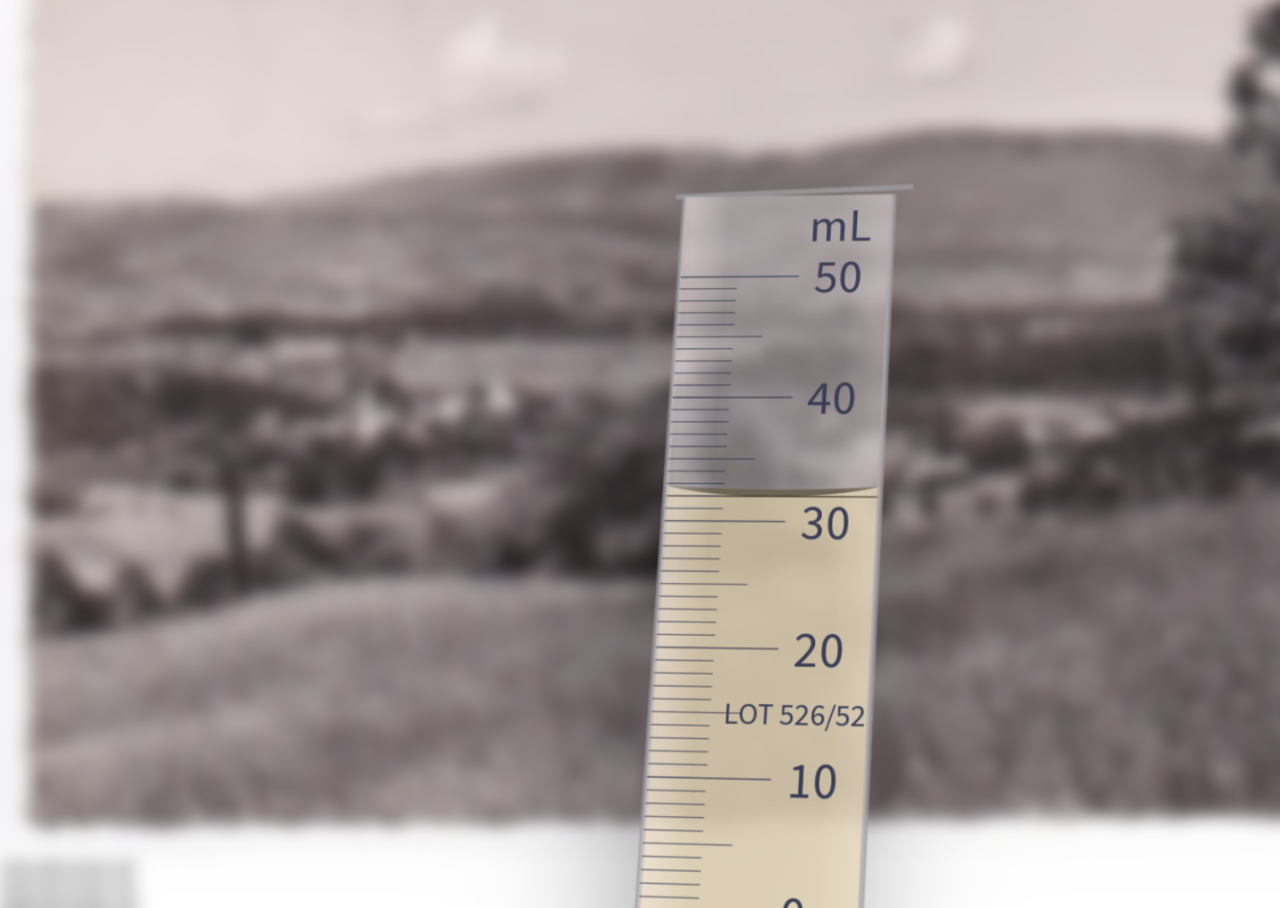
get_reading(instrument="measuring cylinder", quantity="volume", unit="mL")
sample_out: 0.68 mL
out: 32 mL
